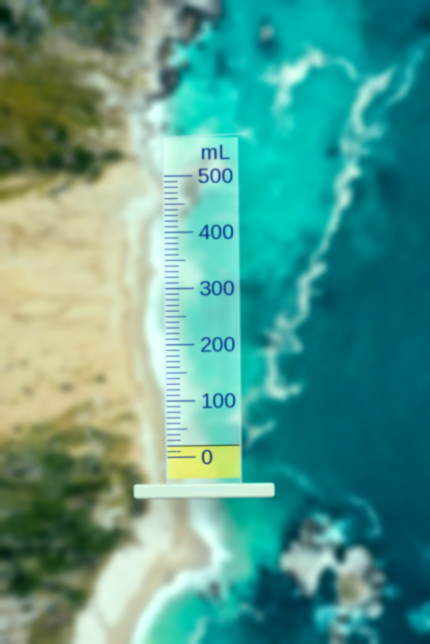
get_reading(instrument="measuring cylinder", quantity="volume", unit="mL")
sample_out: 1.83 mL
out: 20 mL
